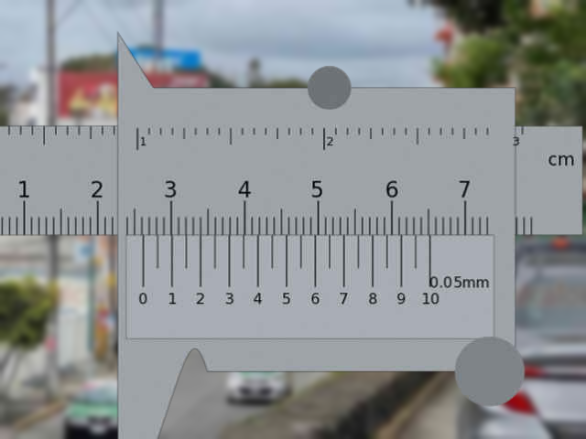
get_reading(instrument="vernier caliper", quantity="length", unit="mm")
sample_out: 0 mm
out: 26.2 mm
